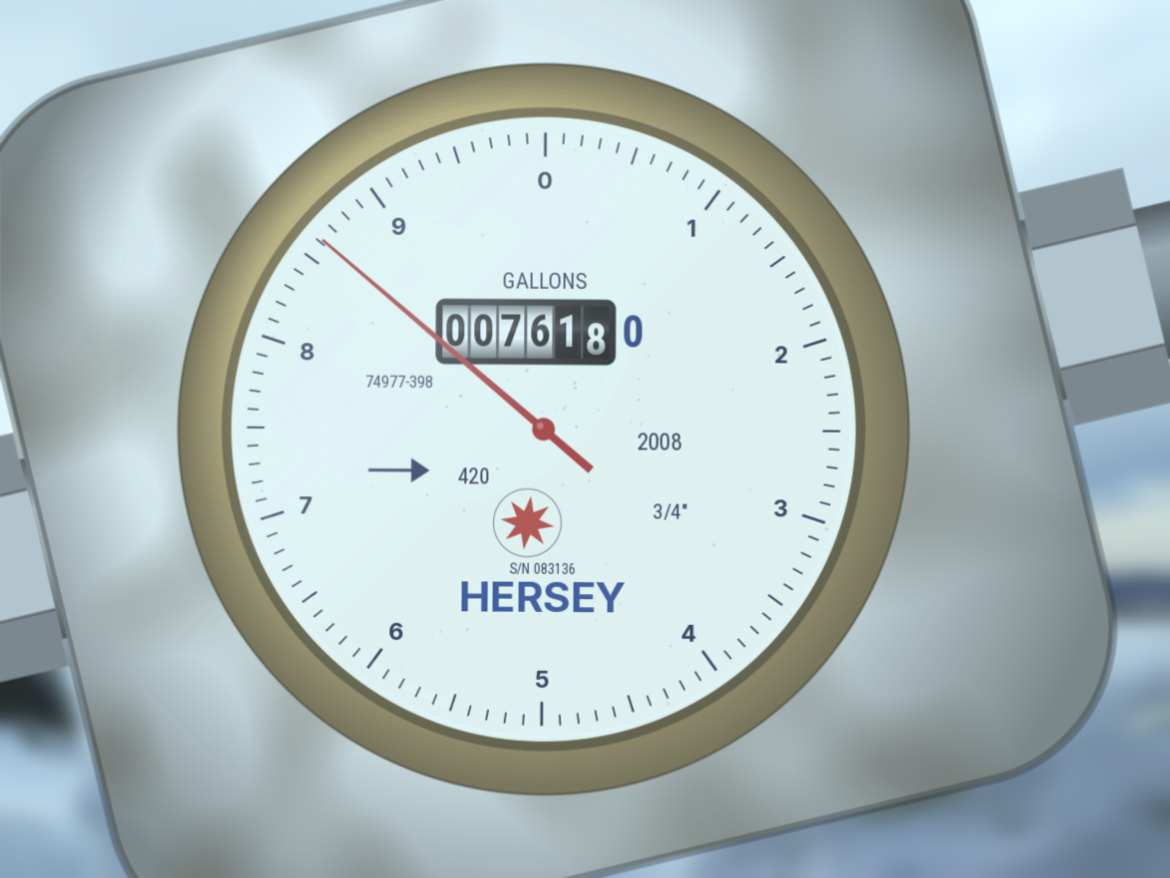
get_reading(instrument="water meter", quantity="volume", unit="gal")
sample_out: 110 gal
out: 76178.6 gal
